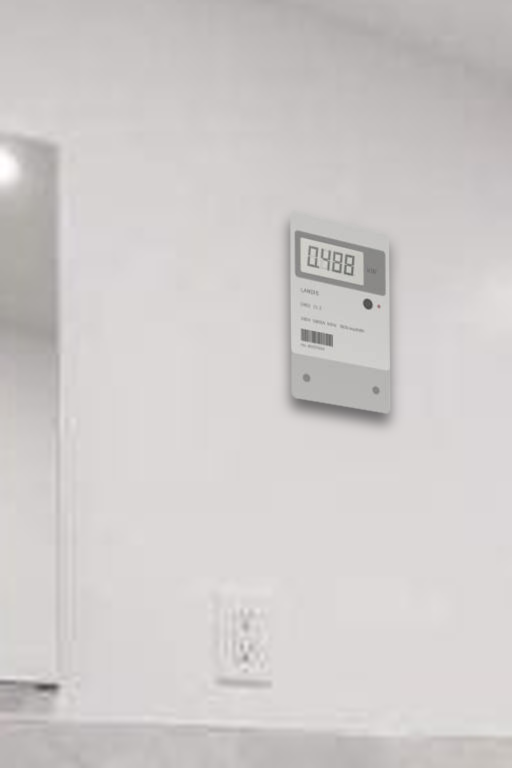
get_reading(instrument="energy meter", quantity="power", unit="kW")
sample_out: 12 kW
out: 0.488 kW
